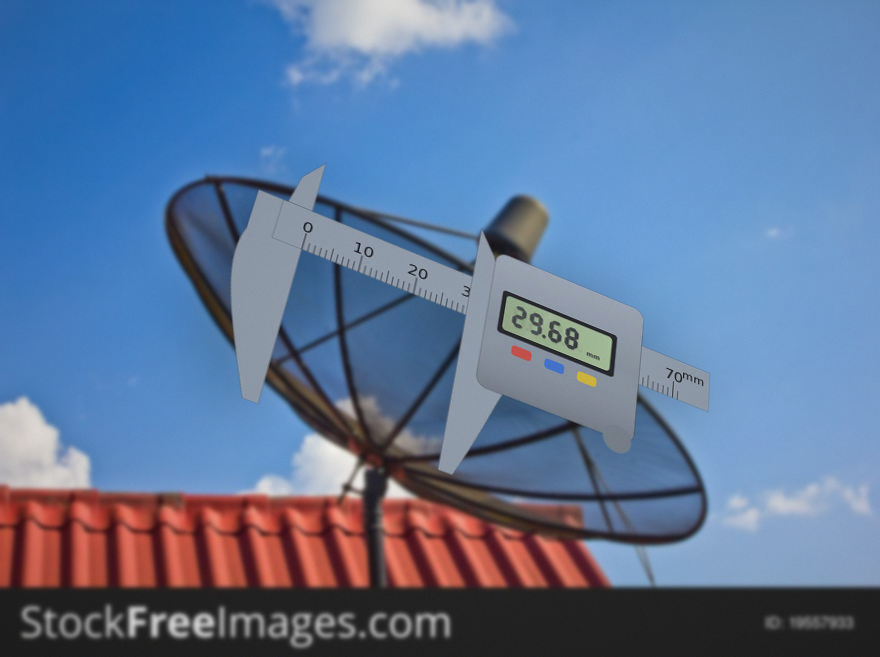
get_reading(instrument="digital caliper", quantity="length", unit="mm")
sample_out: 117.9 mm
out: 29.68 mm
